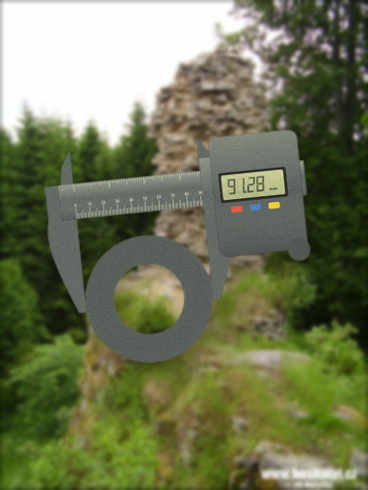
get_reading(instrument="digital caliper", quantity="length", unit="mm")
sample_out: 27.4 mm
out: 91.28 mm
